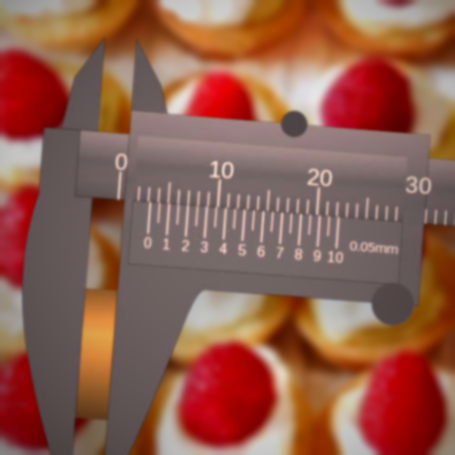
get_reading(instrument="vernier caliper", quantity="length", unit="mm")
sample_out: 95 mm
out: 3.2 mm
